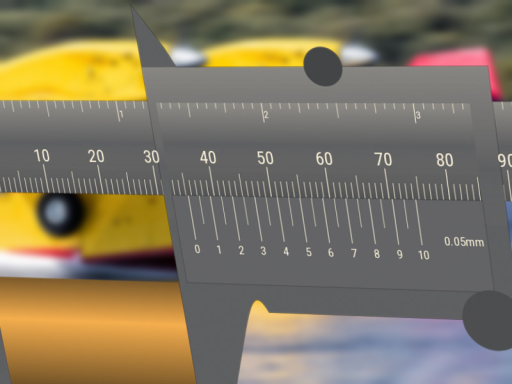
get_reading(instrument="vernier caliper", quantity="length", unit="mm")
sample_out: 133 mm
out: 35.4 mm
